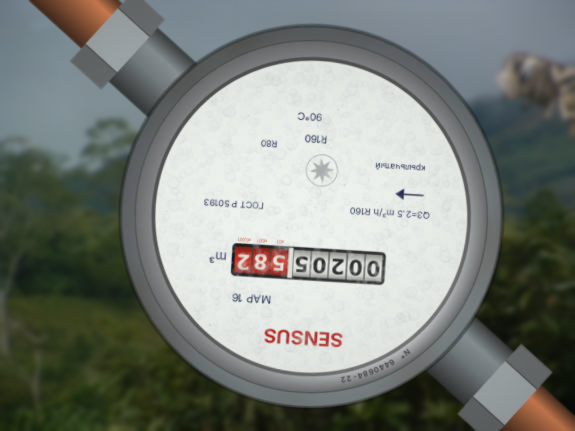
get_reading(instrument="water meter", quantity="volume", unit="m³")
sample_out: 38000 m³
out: 205.582 m³
